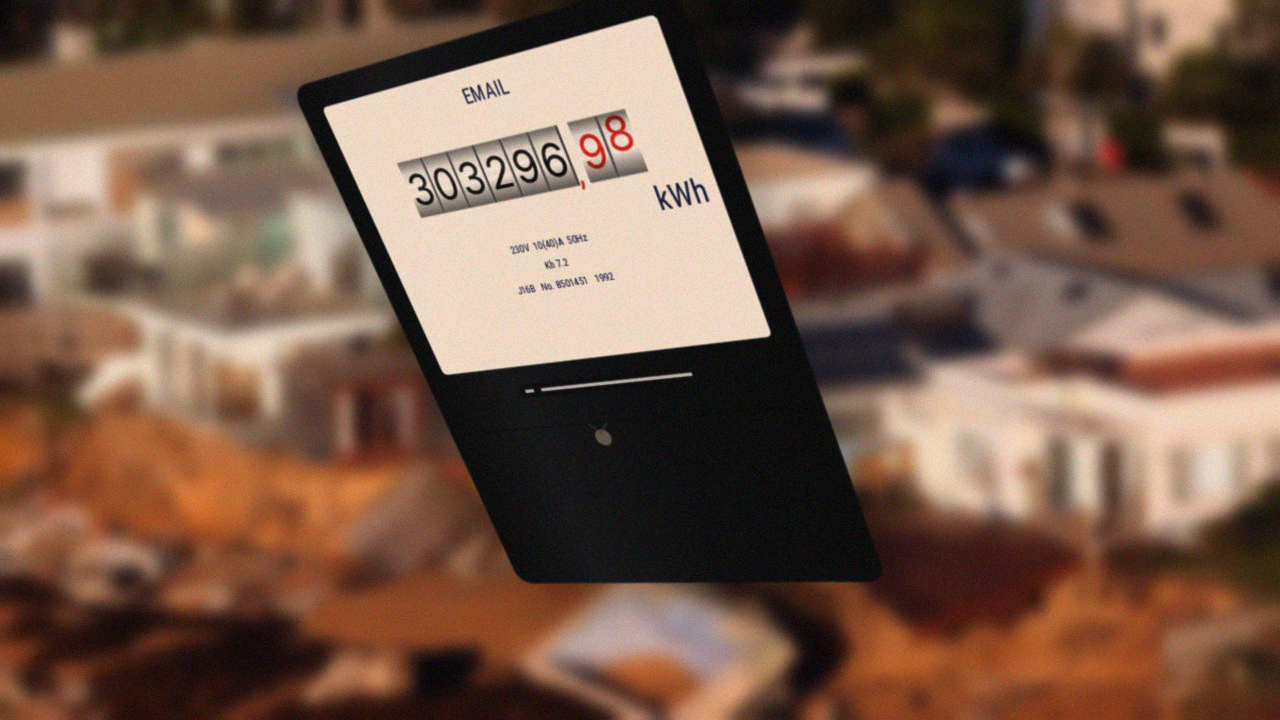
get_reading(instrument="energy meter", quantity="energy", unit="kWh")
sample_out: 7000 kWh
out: 303296.98 kWh
